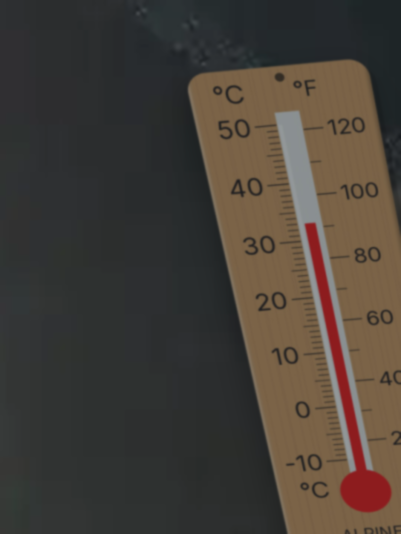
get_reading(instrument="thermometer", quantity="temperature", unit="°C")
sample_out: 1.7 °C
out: 33 °C
